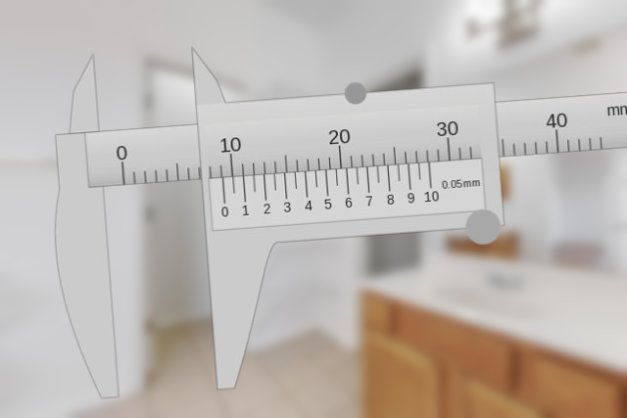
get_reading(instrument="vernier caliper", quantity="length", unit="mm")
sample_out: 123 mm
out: 9.1 mm
